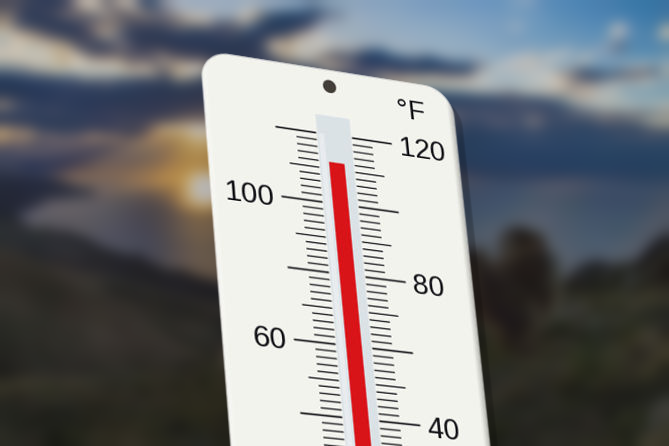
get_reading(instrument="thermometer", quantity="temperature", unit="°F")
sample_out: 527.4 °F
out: 112 °F
